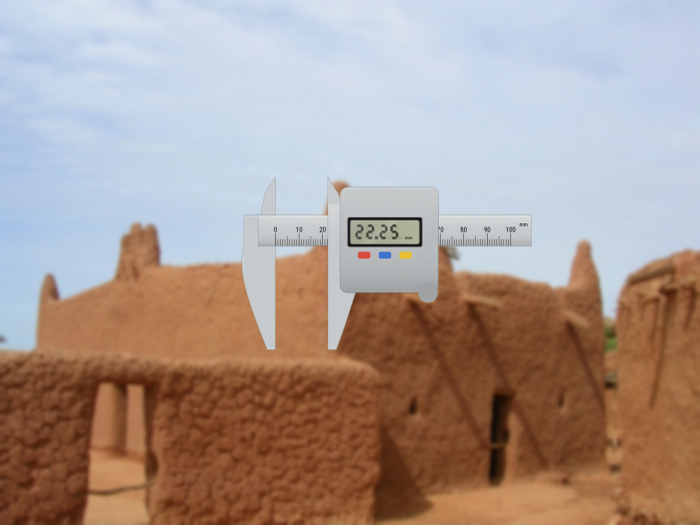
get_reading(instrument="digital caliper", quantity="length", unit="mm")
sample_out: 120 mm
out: 22.25 mm
